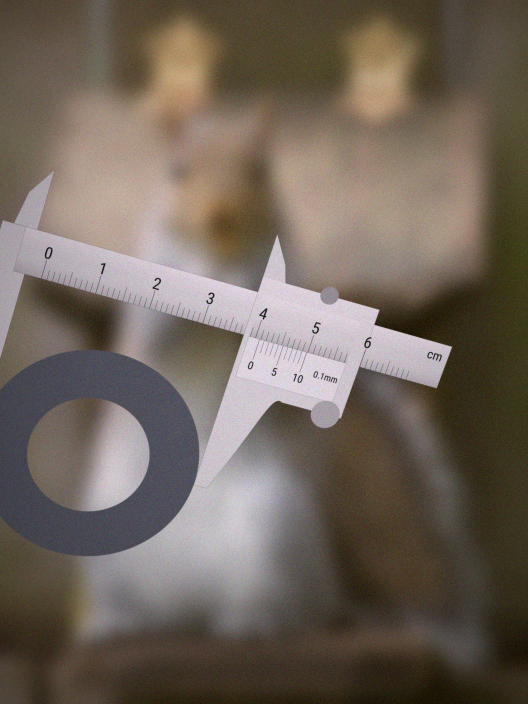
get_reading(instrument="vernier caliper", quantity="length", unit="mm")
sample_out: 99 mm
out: 40.8 mm
